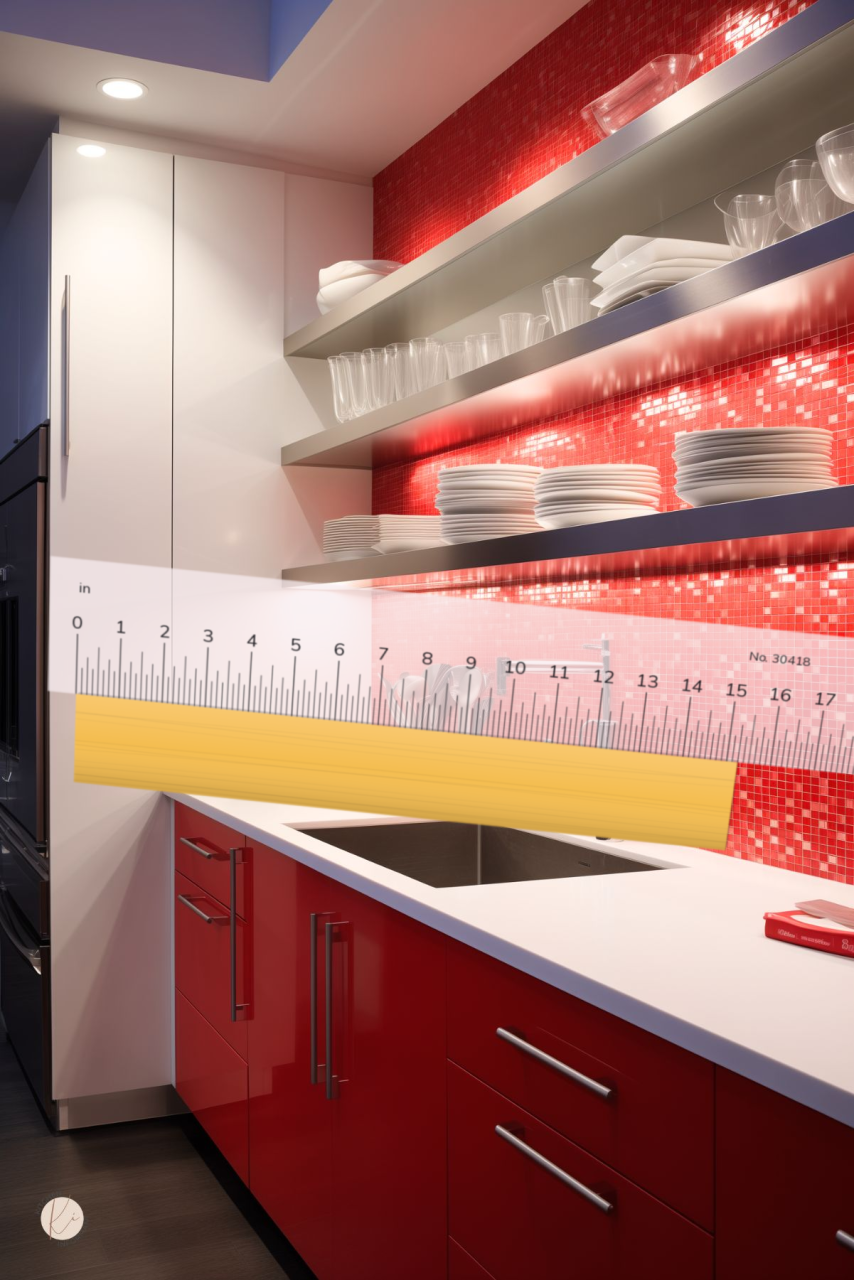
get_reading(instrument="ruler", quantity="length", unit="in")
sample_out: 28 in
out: 15.25 in
